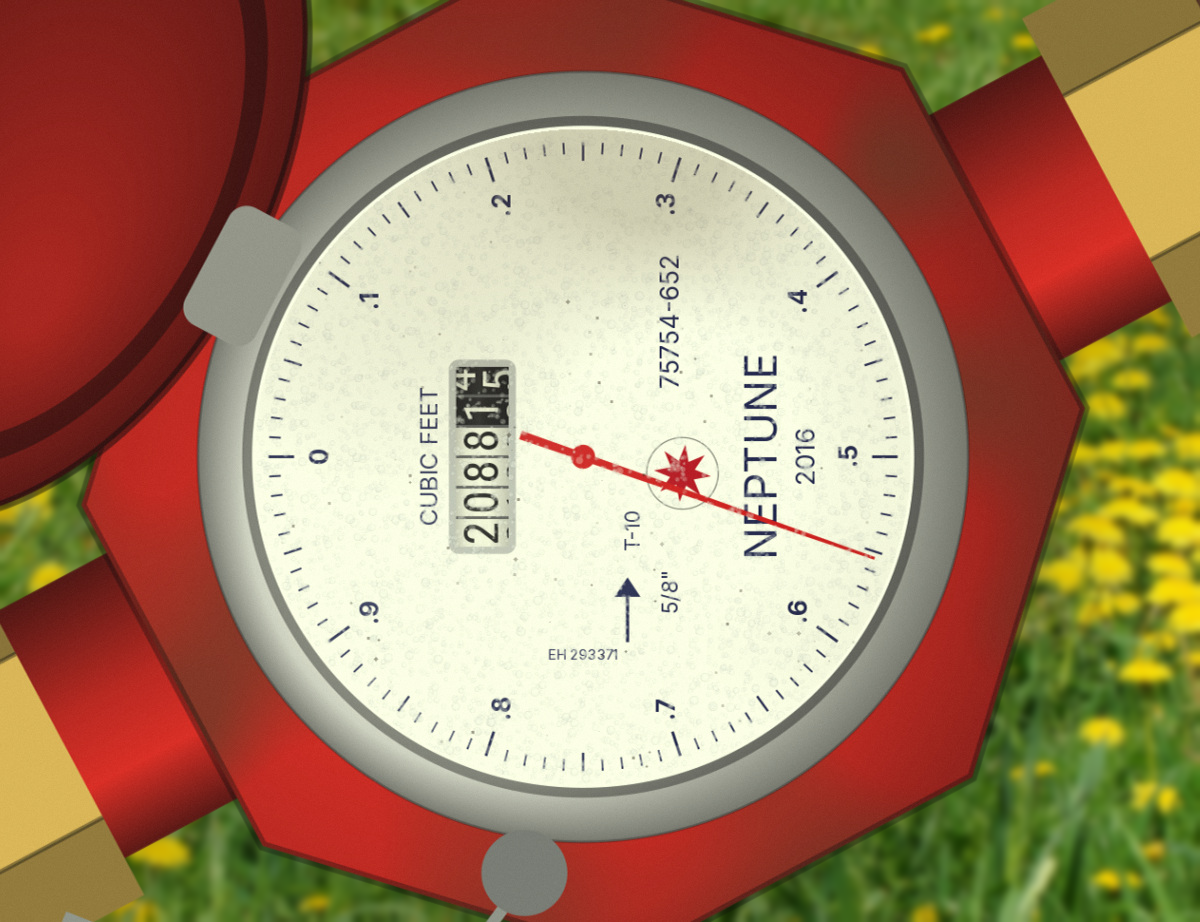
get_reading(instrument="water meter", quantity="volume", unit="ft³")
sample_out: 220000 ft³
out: 208814.55 ft³
